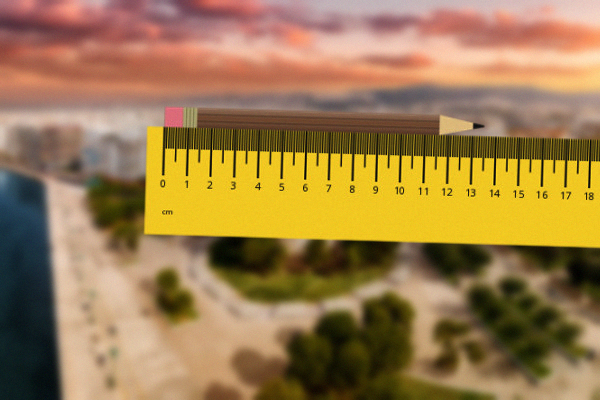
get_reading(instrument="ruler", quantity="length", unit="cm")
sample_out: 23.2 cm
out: 13.5 cm
